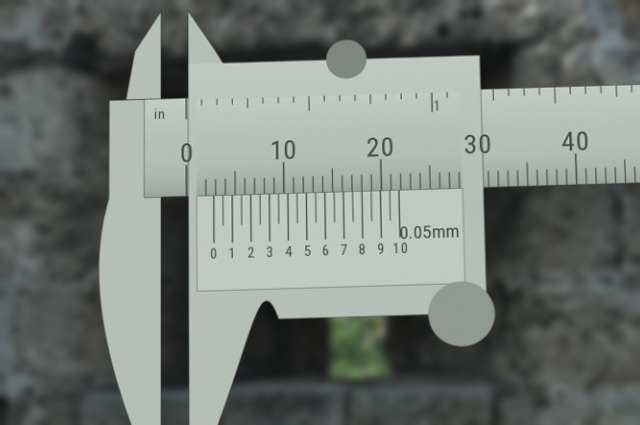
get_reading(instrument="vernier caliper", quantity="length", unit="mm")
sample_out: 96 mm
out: 2.8 mm
